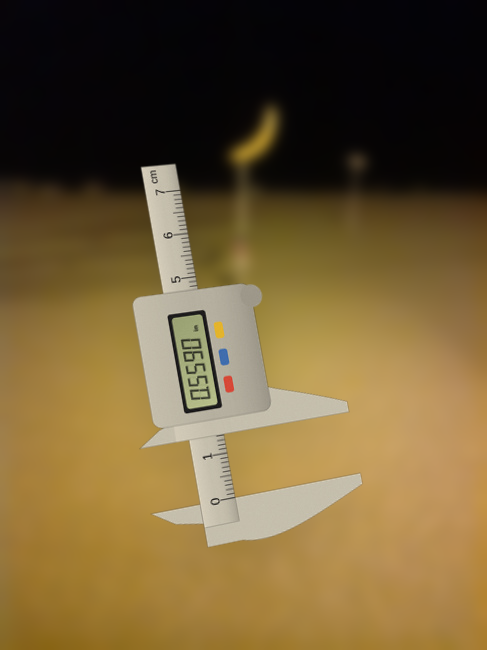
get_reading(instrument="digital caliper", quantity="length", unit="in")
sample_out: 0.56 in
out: 0.5590 in
